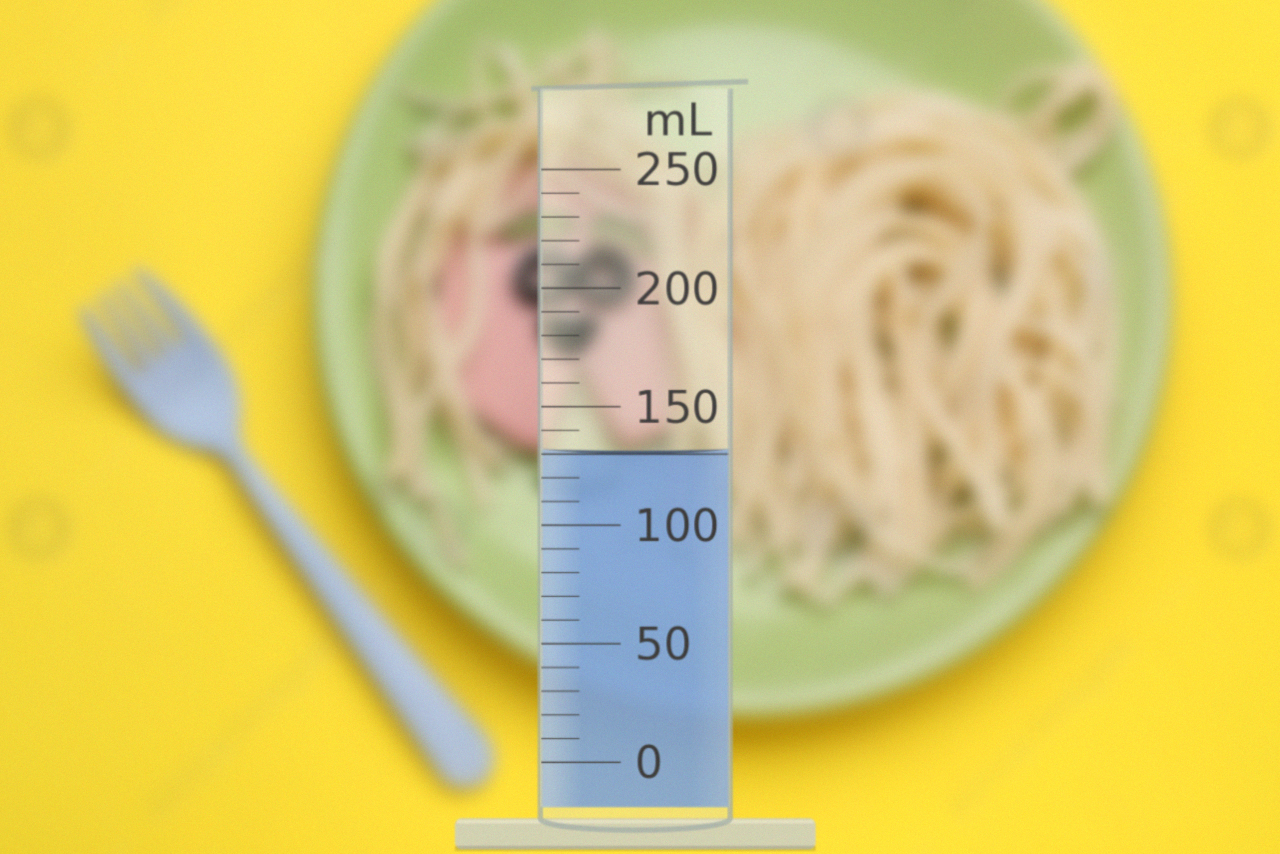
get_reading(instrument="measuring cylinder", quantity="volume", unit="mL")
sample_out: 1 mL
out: 130 mL
